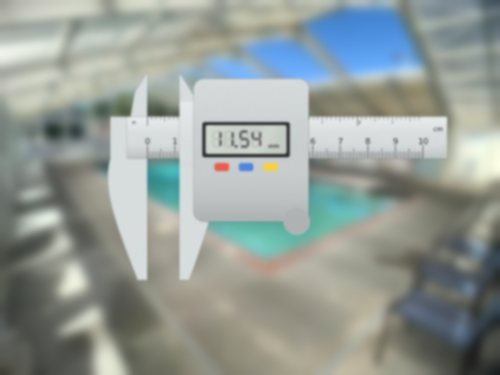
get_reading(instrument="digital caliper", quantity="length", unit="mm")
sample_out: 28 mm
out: 11.54 mm
